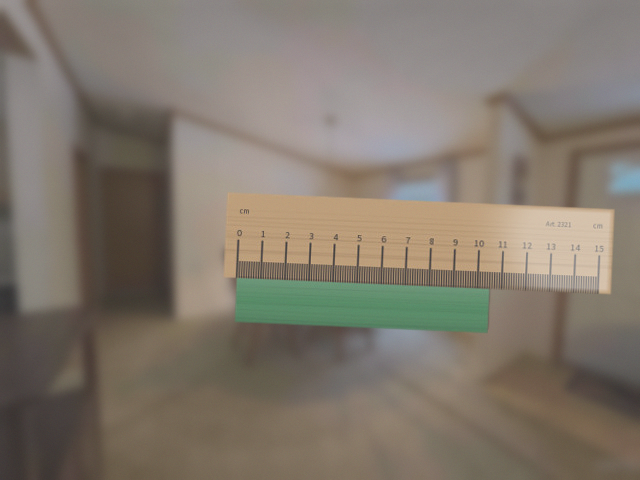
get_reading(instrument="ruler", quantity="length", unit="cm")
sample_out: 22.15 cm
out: 10.5 cm
